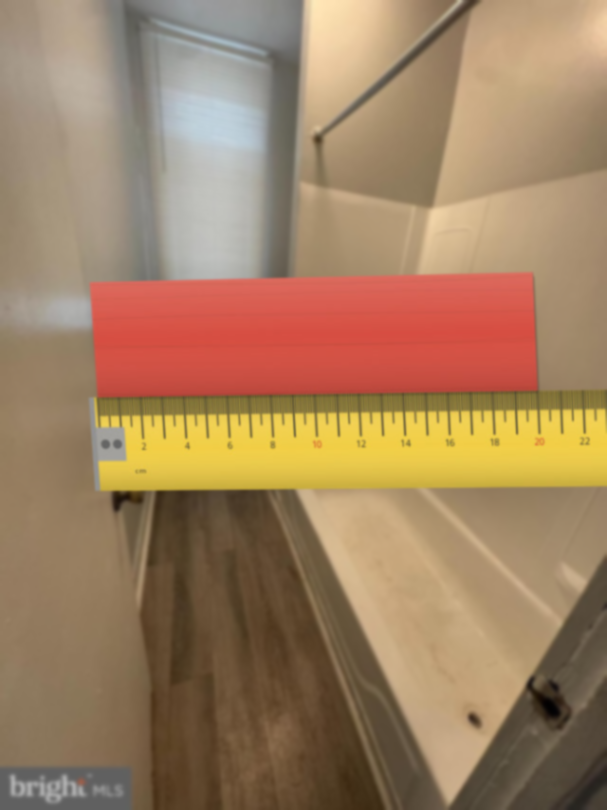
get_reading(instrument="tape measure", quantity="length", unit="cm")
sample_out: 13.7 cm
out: 20 cm
